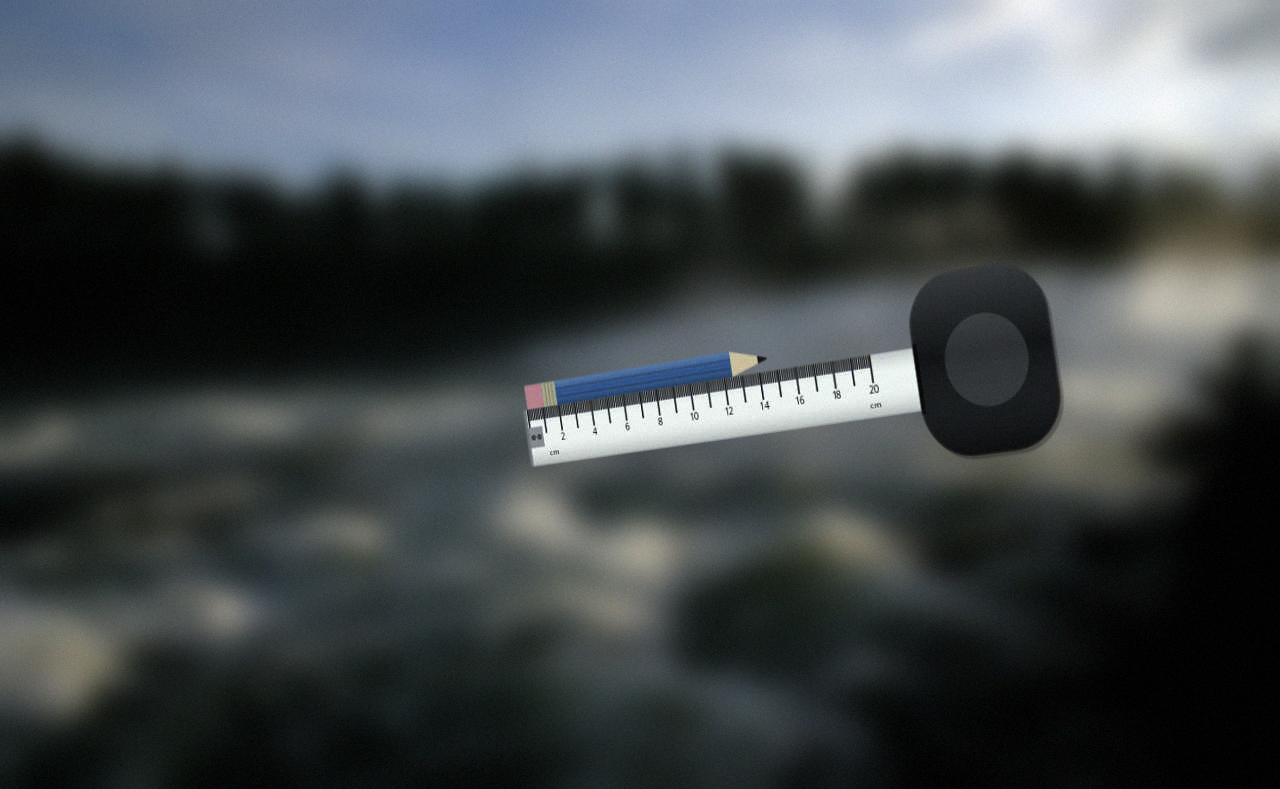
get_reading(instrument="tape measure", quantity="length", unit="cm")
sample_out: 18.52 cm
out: 14.5 cm
